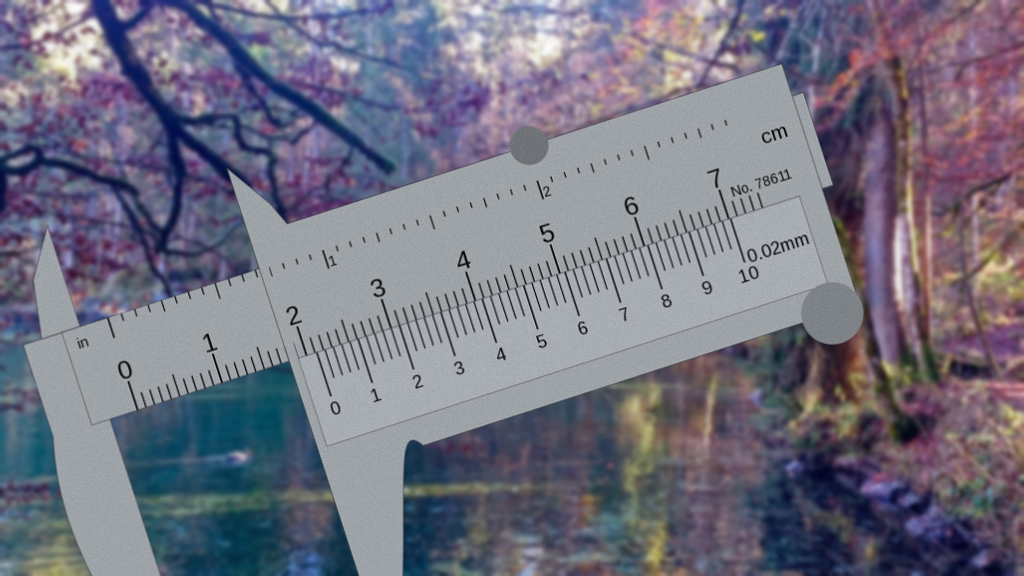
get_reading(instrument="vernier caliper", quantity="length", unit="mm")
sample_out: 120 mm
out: 21.2 mm
